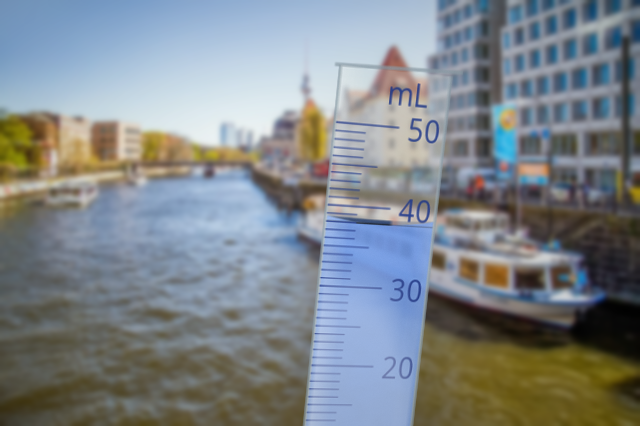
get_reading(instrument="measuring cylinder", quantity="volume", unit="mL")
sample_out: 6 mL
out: 38 mL
